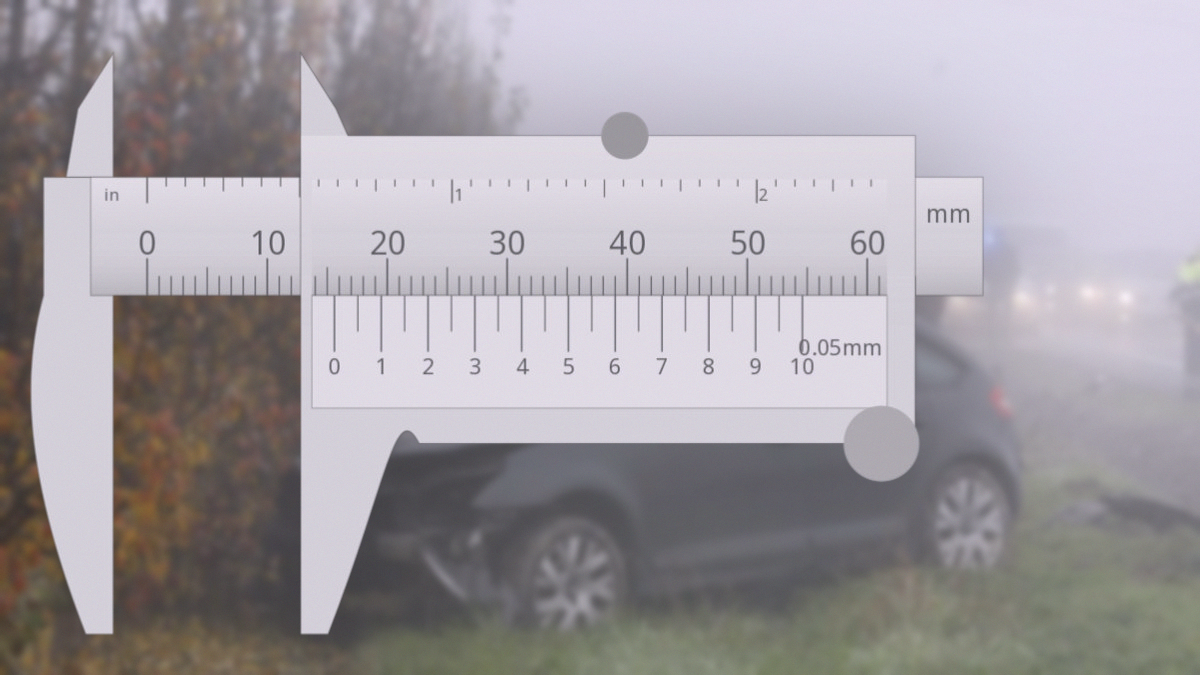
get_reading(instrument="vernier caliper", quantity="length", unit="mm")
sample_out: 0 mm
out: 15.6 mm
